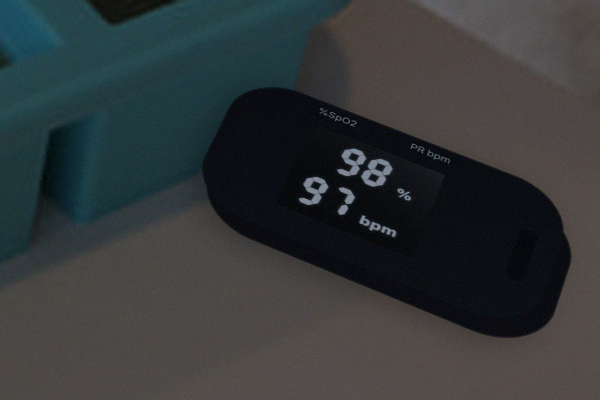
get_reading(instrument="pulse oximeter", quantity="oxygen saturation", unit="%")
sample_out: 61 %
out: 98 %
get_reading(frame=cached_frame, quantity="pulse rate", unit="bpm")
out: 97 bpm
